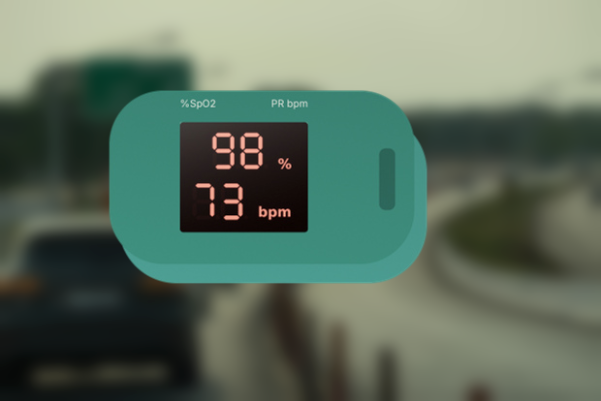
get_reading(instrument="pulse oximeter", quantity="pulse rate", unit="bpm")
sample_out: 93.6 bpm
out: 73 bpm
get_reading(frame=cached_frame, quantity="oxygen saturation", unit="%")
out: 98 %
